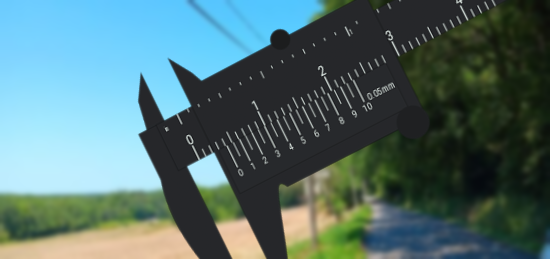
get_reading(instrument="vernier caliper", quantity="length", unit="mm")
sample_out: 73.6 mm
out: 4.2 mm
